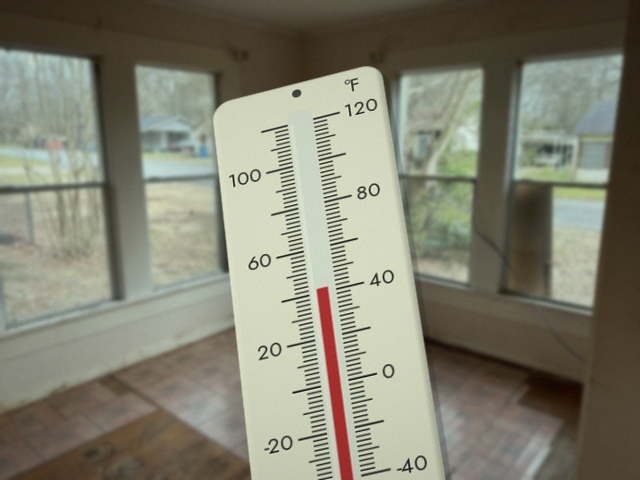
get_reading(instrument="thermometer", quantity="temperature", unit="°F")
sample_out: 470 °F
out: 42 °F
